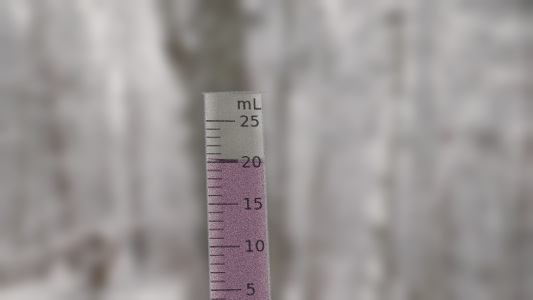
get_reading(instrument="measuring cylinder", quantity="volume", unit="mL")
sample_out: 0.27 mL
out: 20 mL
